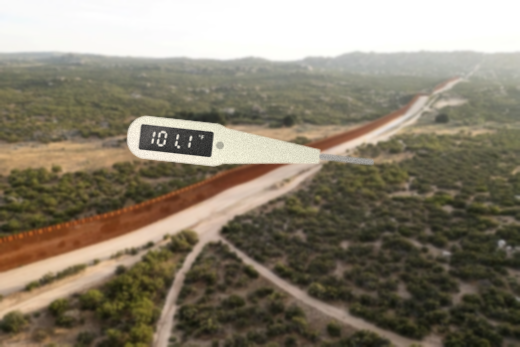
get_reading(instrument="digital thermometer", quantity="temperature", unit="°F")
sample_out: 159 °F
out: 101.1 °F
